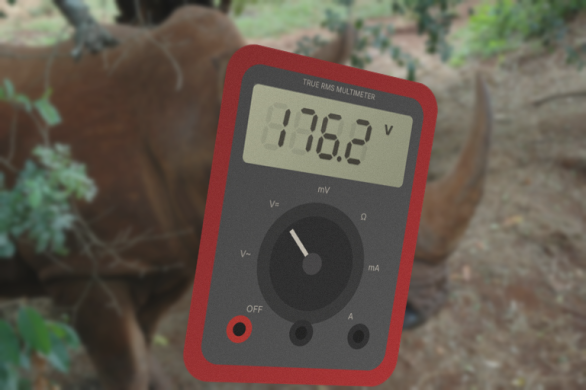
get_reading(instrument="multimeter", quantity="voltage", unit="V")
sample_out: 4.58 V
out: 176.2 V
